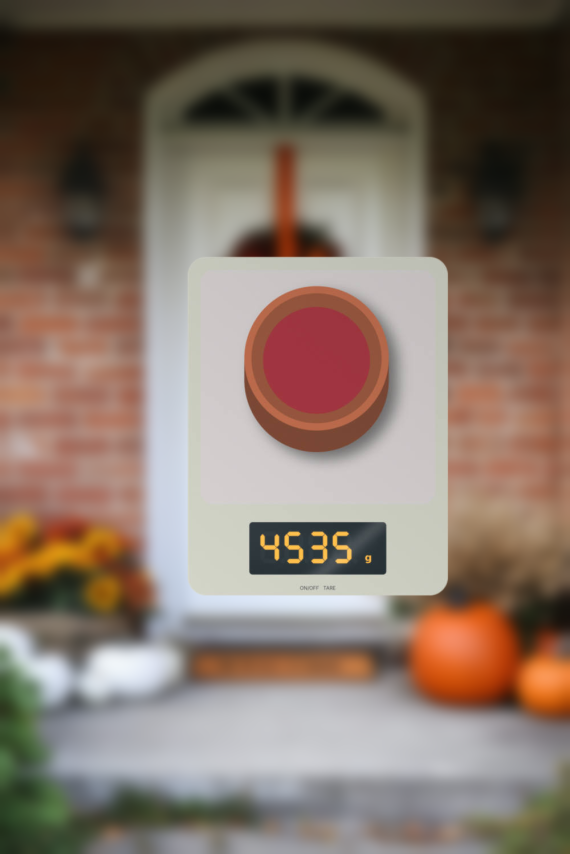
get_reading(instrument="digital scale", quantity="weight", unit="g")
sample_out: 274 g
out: 4535 g
